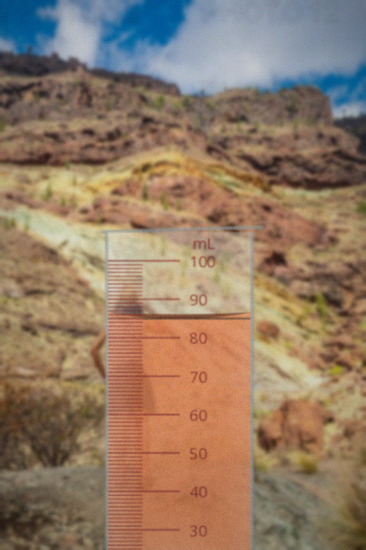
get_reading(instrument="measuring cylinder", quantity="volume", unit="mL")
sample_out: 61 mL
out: 85 mL
